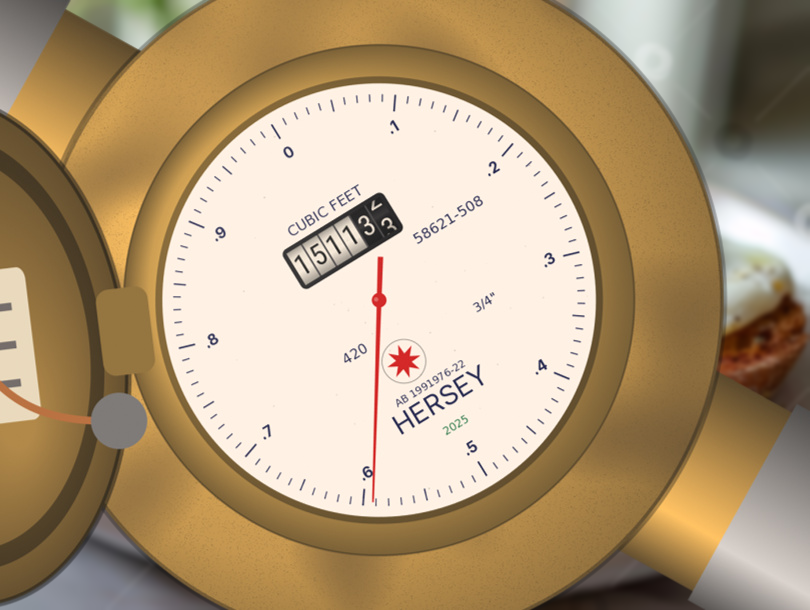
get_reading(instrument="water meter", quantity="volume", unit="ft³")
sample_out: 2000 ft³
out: 151132.59 ft³
